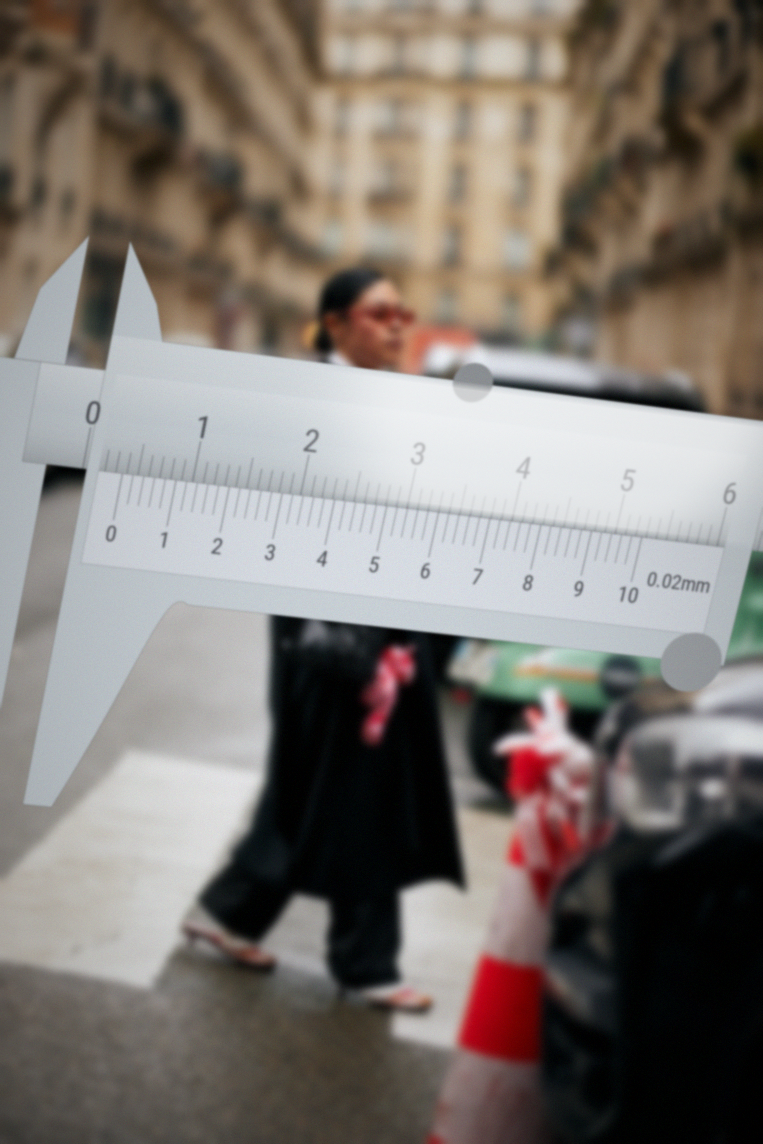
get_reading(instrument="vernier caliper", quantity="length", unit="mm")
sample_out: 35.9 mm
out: 3.6 mm
